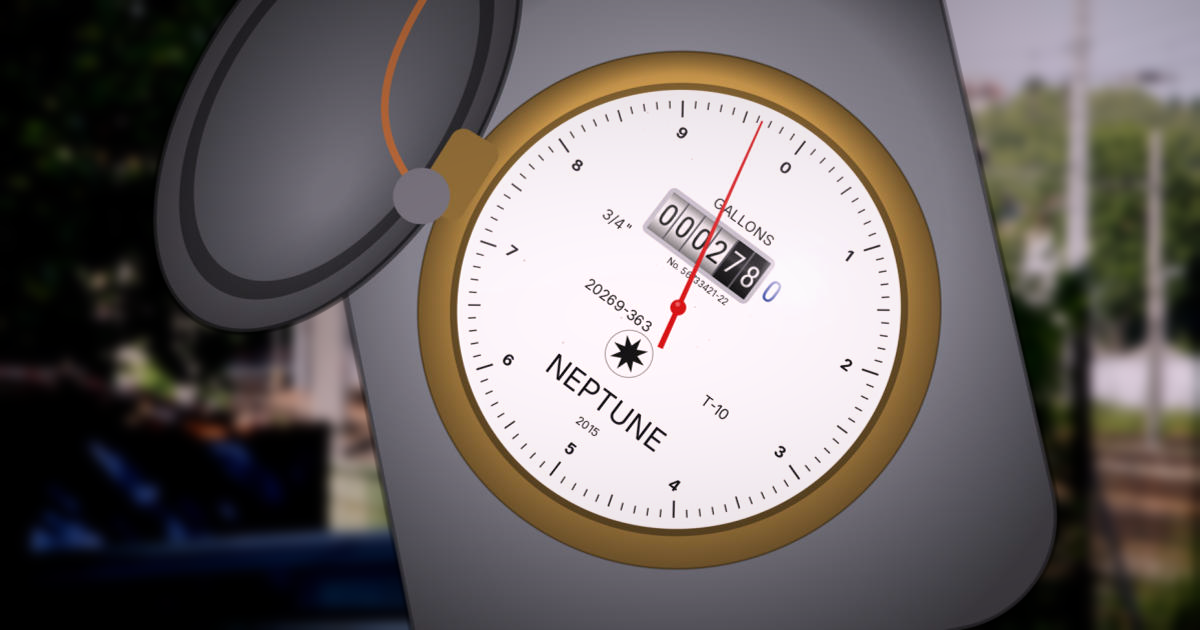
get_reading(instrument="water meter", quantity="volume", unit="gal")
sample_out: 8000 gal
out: 2779.6 gal
